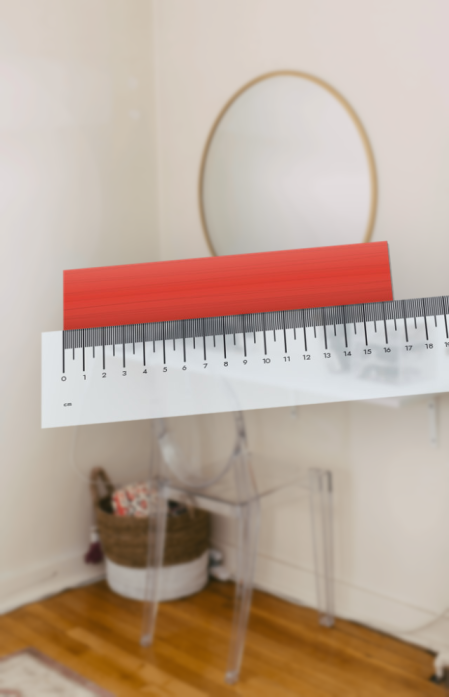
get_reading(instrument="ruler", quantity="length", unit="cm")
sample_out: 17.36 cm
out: 16.5 cm
